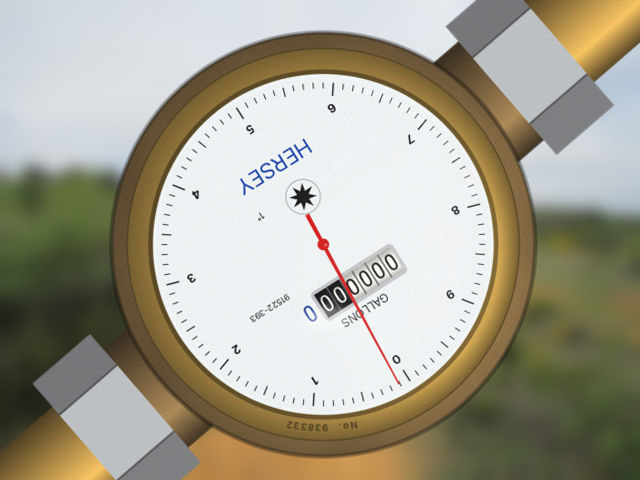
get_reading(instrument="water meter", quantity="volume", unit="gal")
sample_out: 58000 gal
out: 0.1 gal
